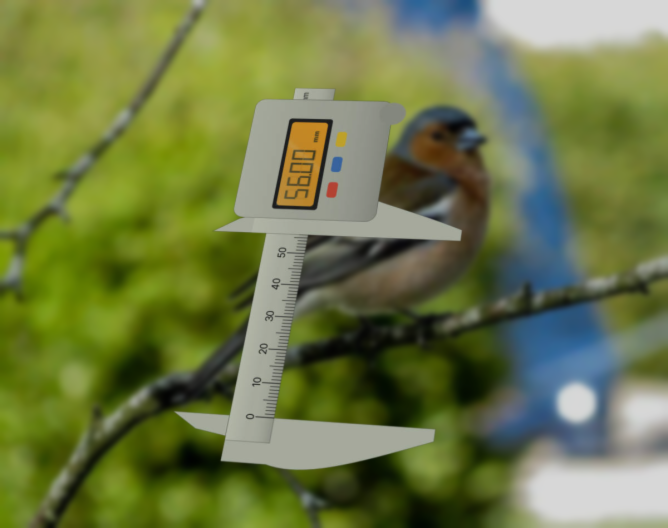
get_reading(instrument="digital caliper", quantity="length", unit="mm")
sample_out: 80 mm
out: 56.00 mm
